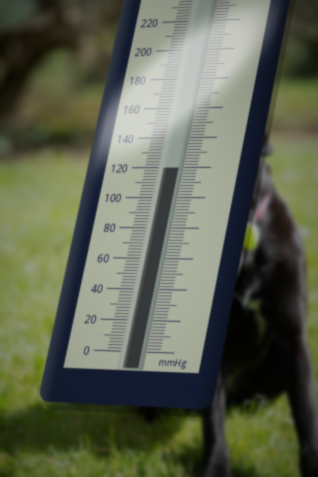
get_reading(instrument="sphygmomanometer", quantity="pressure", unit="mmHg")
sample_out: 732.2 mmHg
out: 120 mmHg
